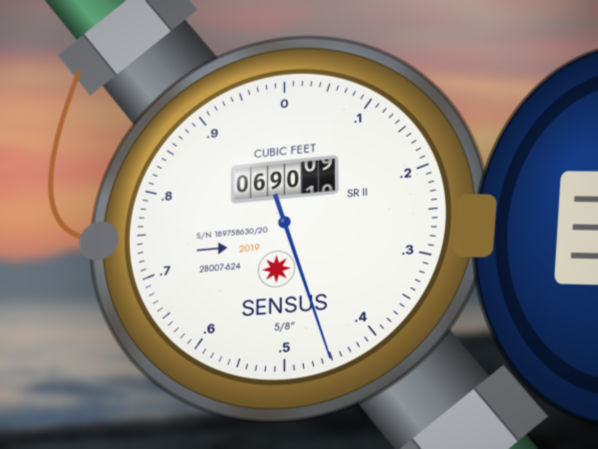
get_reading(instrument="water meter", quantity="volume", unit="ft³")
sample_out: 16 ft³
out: 69009.45 ft³
